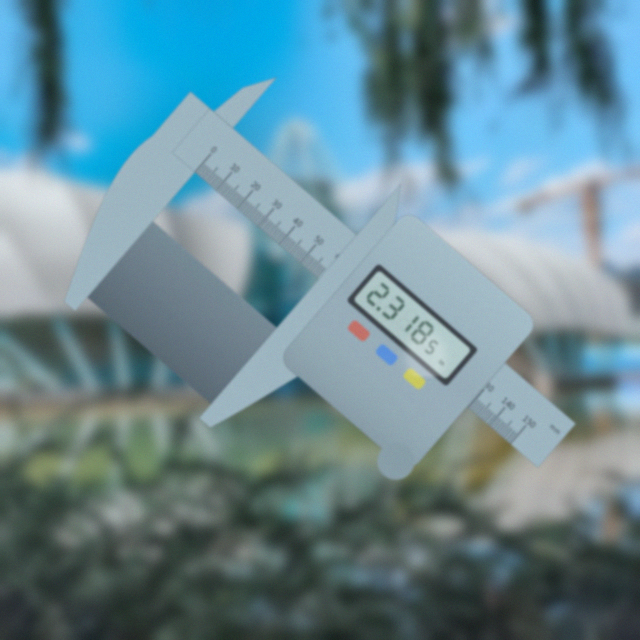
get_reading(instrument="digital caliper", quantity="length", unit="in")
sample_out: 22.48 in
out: 2.3185 in
